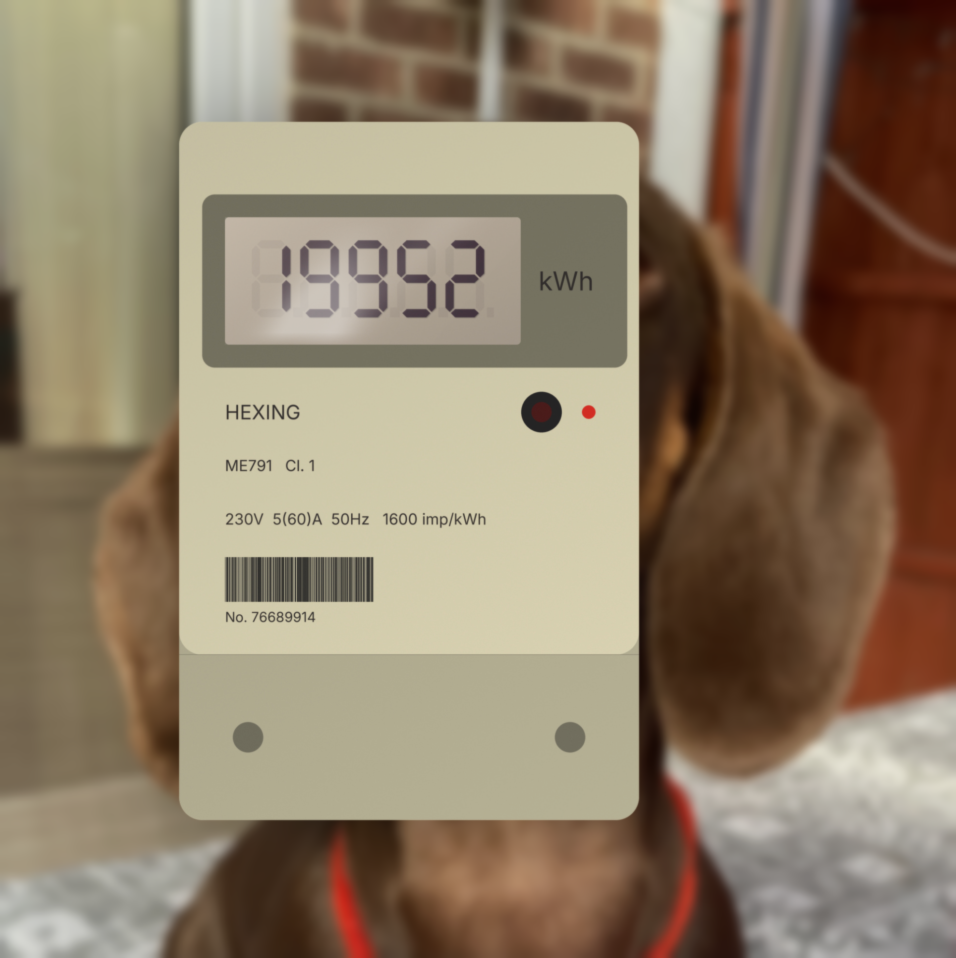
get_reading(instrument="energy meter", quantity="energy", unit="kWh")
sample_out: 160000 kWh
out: 19952 kWh
